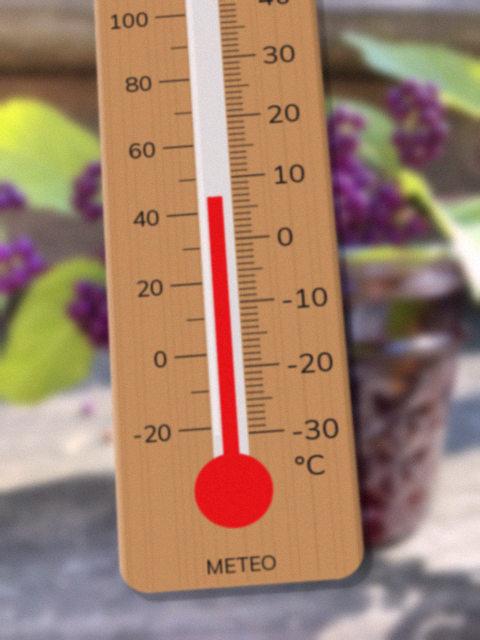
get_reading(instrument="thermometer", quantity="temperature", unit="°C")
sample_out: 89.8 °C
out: 7 °C
